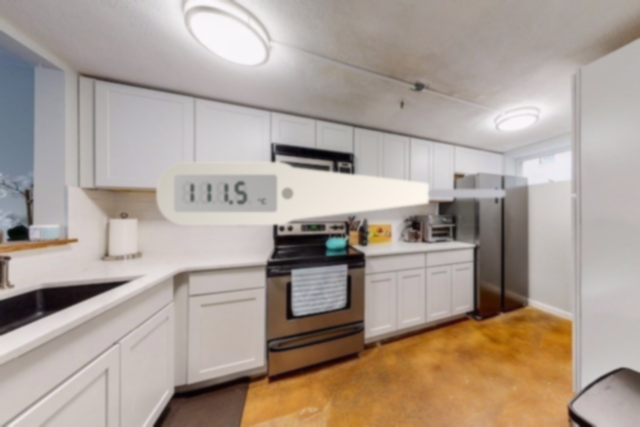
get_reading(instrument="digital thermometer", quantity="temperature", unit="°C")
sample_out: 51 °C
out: 111.5 °C
